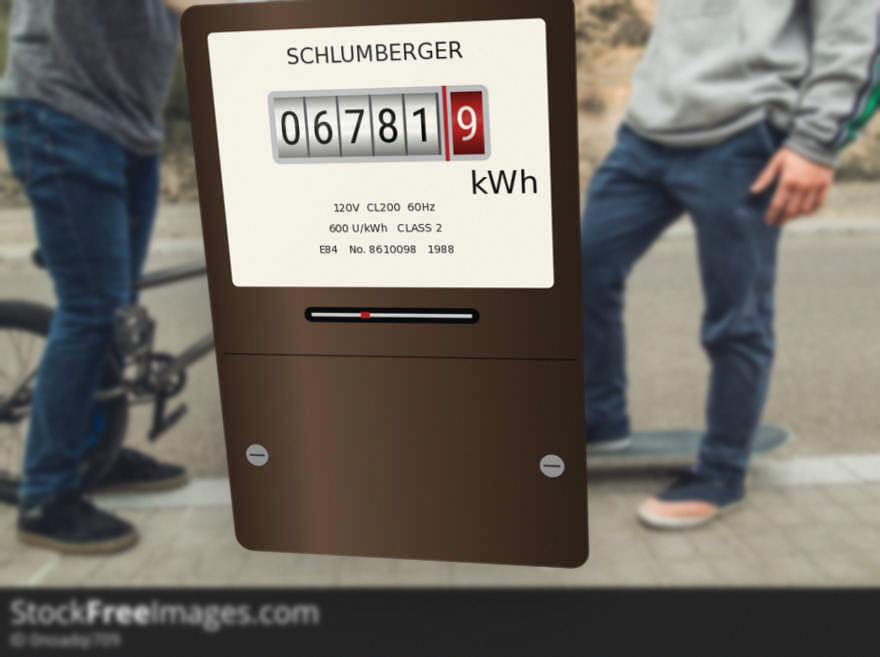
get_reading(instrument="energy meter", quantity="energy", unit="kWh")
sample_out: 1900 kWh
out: 6781.9 kWh
